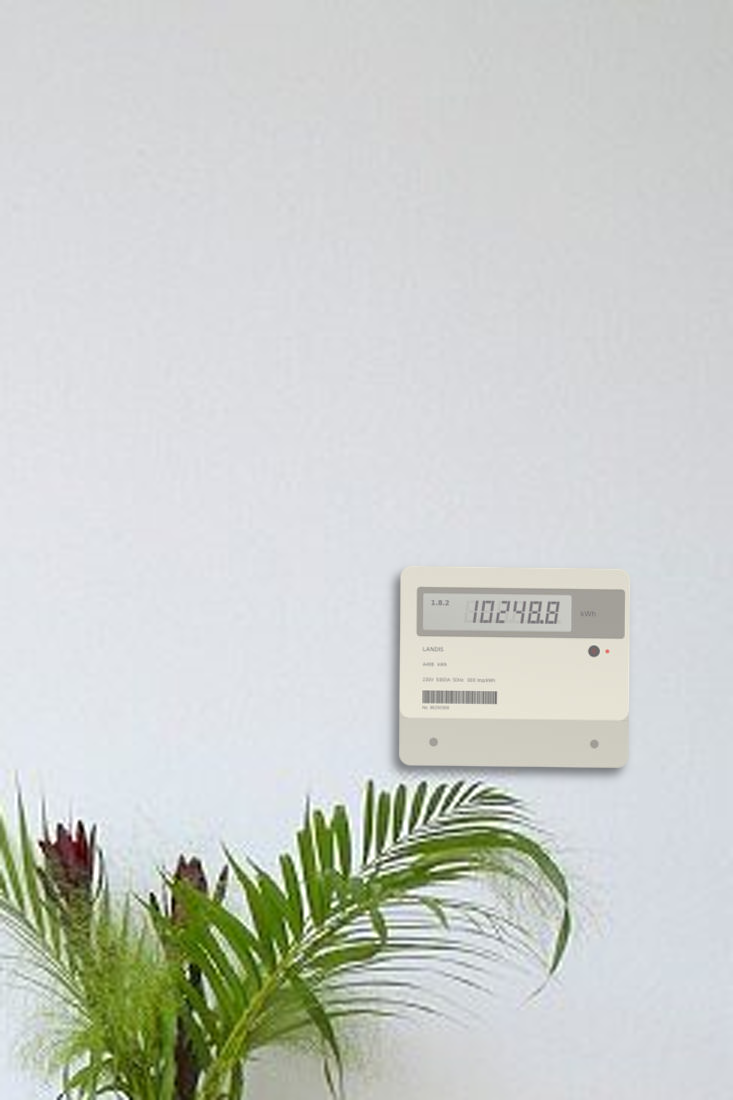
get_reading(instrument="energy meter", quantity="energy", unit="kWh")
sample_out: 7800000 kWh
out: 10248.8 kWh
